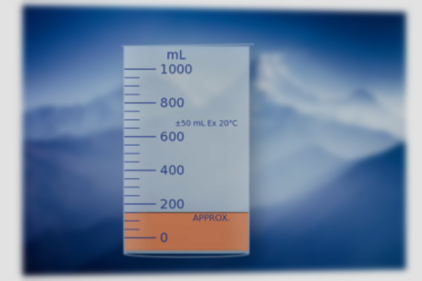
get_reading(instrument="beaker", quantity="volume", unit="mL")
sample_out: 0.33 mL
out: 150 mL
